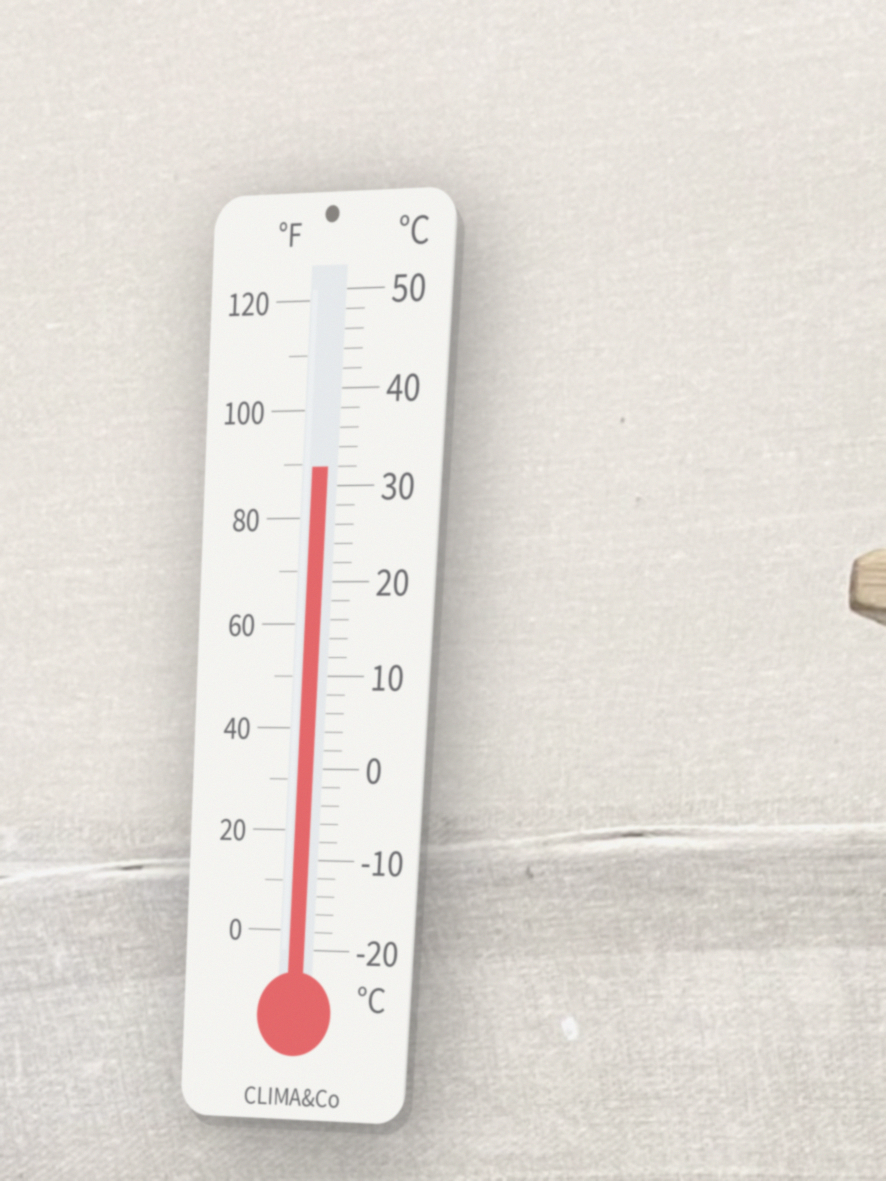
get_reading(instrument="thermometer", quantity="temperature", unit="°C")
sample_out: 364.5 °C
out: 32 °C
